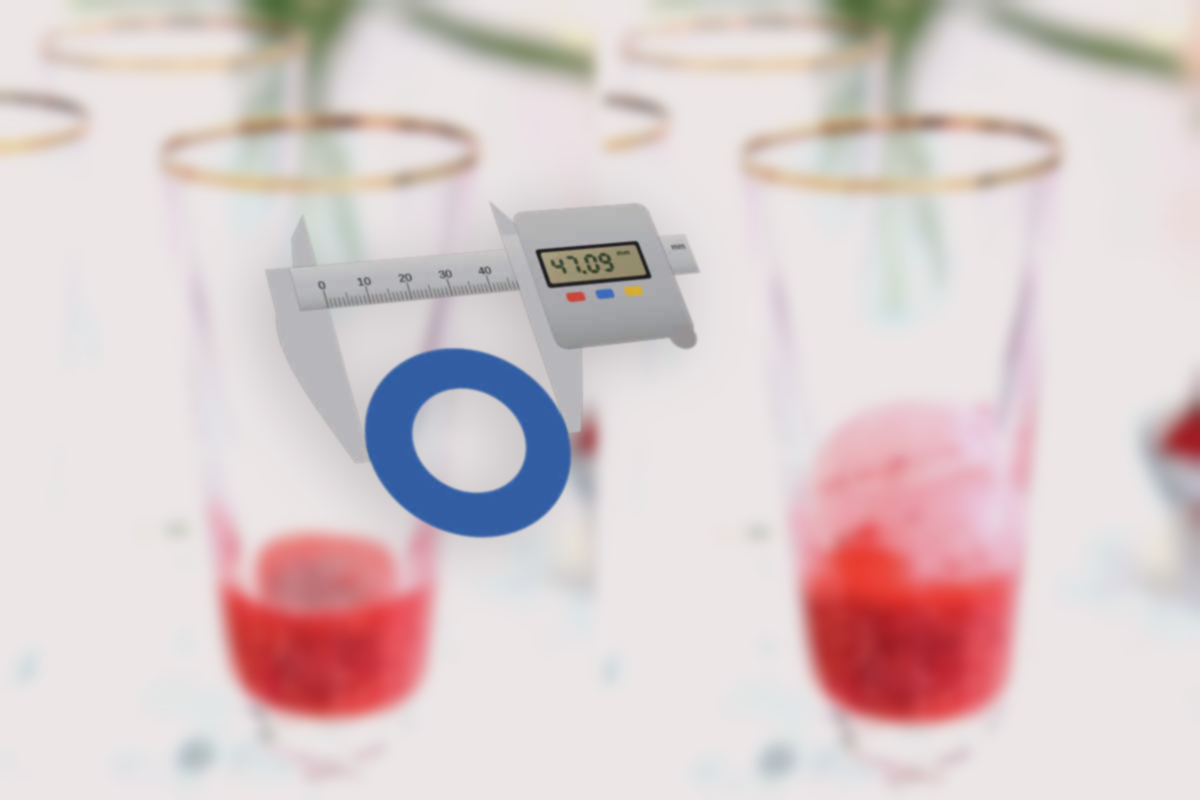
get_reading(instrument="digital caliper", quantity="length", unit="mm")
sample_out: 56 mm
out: 47.09 mm
